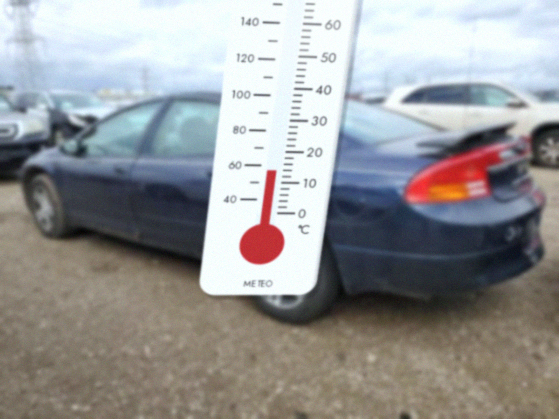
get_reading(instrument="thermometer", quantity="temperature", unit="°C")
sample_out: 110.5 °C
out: 14 °C
